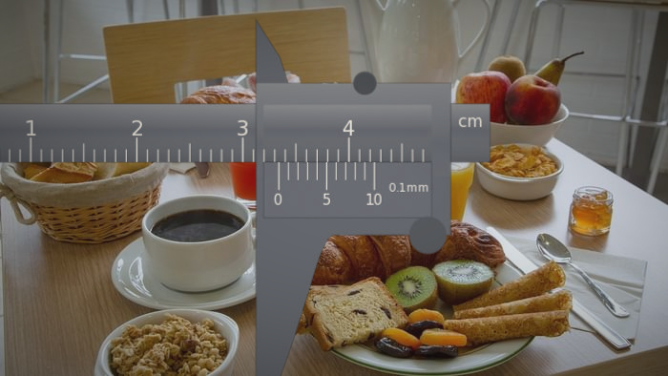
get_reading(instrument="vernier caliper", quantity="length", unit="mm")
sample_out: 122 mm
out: 33.4 mm
